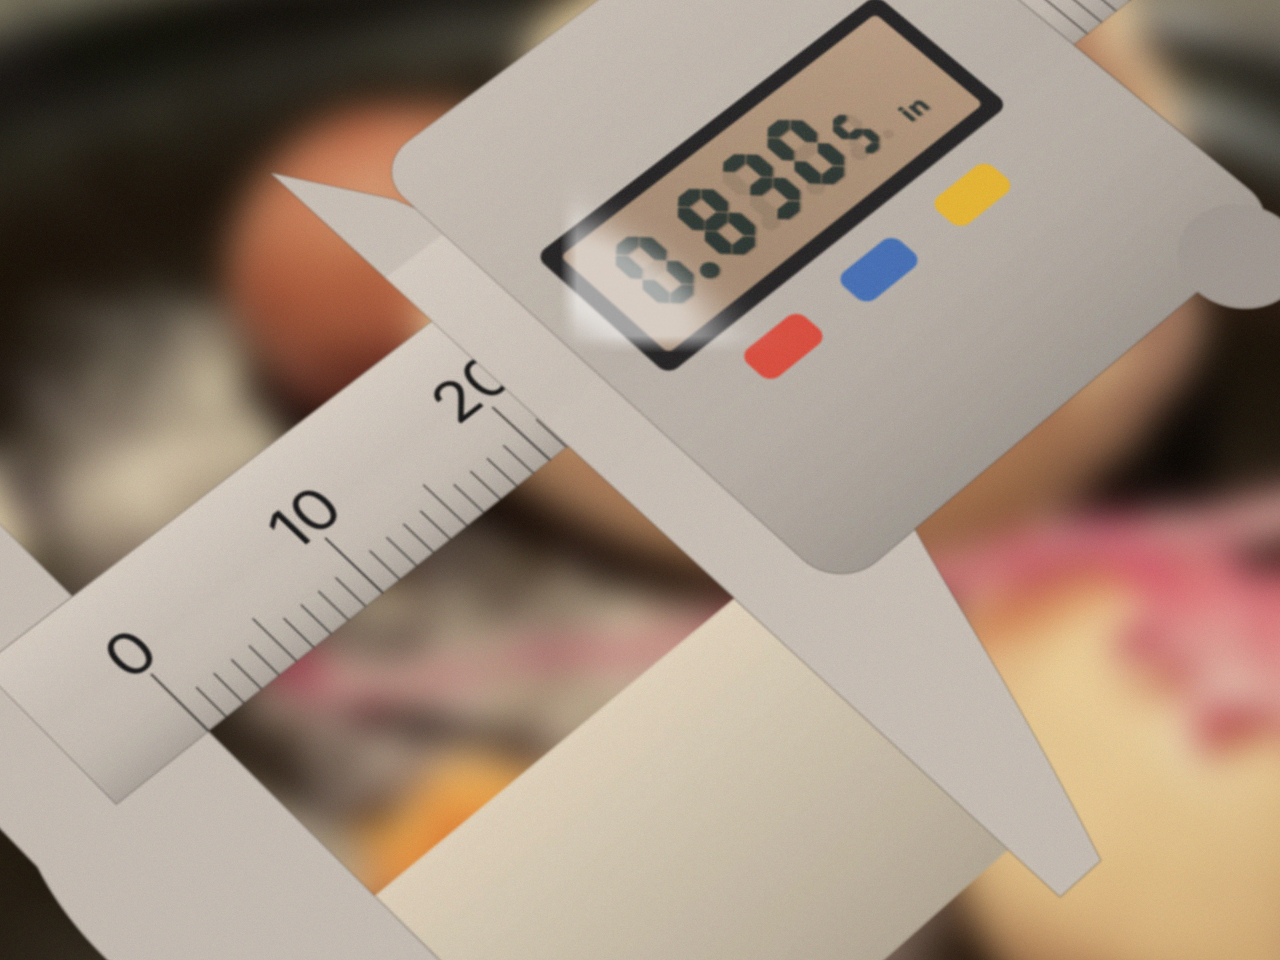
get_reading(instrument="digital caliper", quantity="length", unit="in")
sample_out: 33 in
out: 0.8305 in
